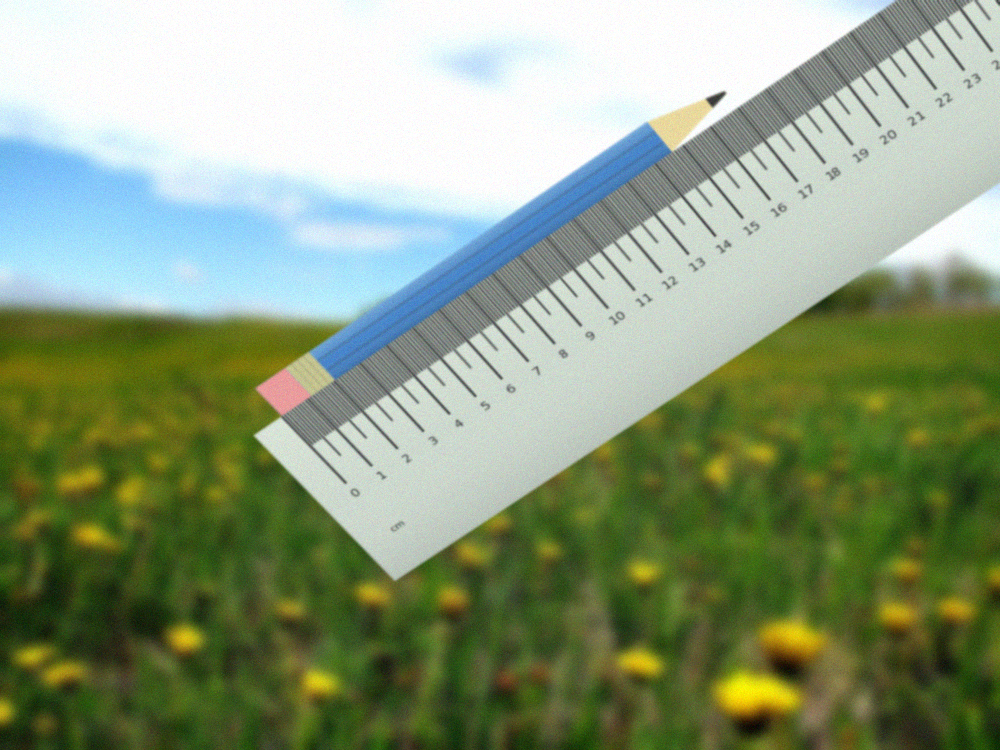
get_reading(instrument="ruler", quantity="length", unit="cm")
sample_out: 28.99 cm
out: 17 cm
